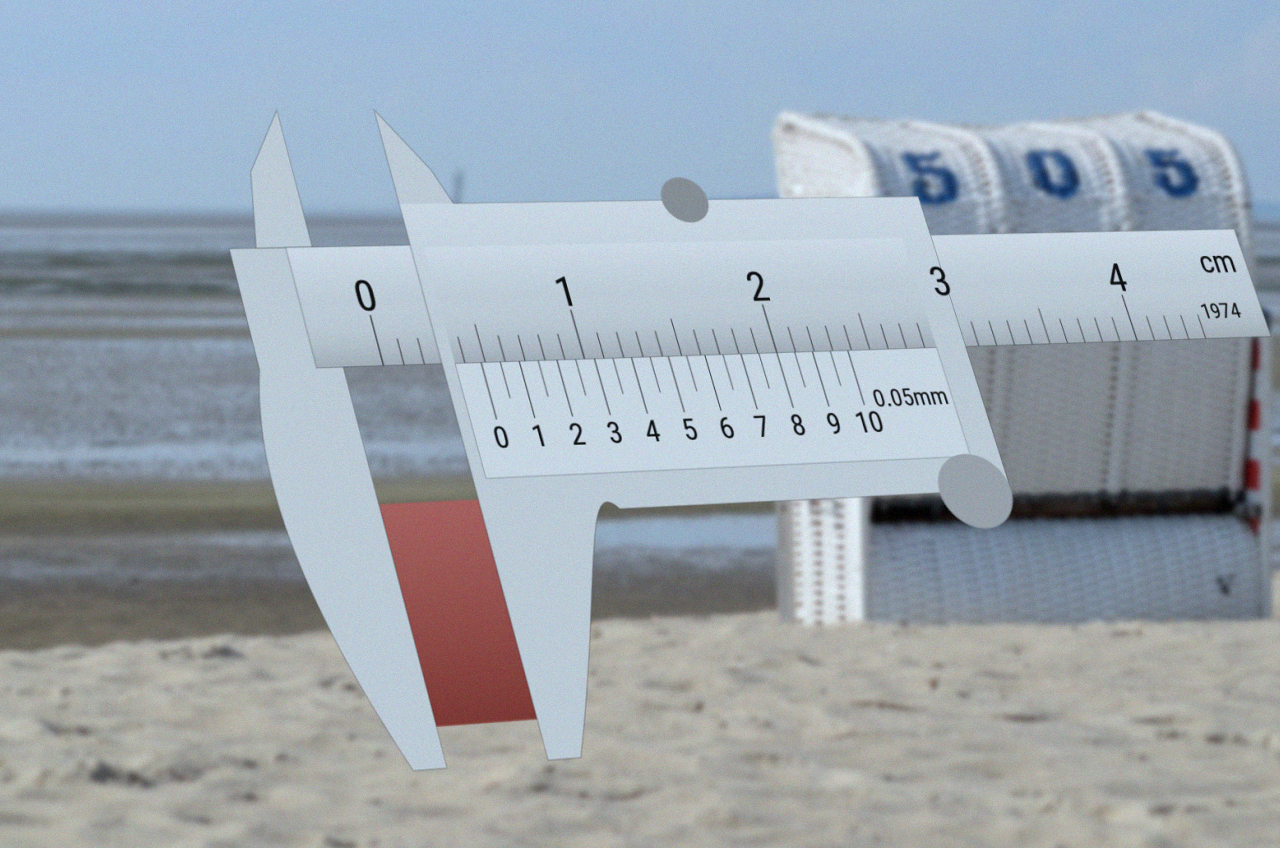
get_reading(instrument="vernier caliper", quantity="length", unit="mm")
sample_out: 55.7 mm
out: 4.8 mm
